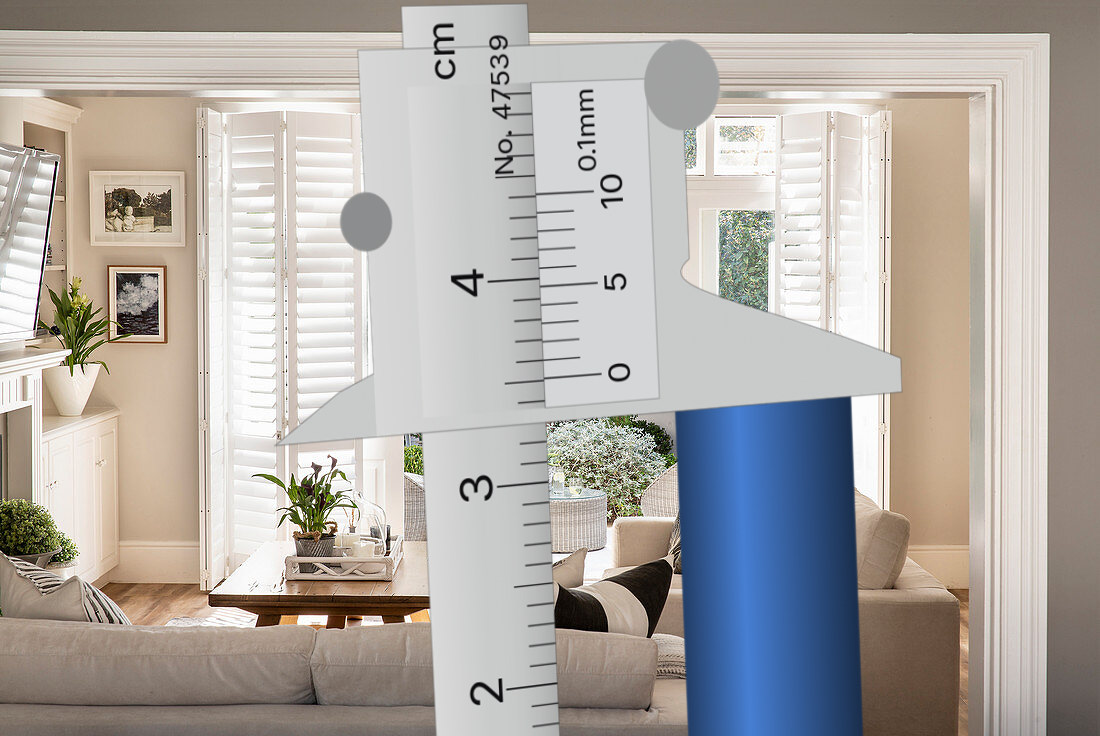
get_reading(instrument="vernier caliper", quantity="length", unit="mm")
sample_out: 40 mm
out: 35.1 mm
